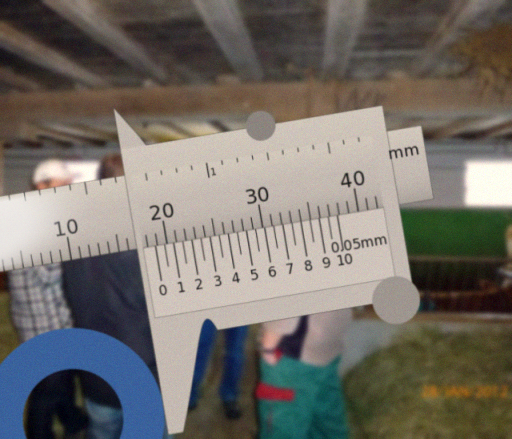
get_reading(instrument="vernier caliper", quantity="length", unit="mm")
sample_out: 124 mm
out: 18.8 mm
